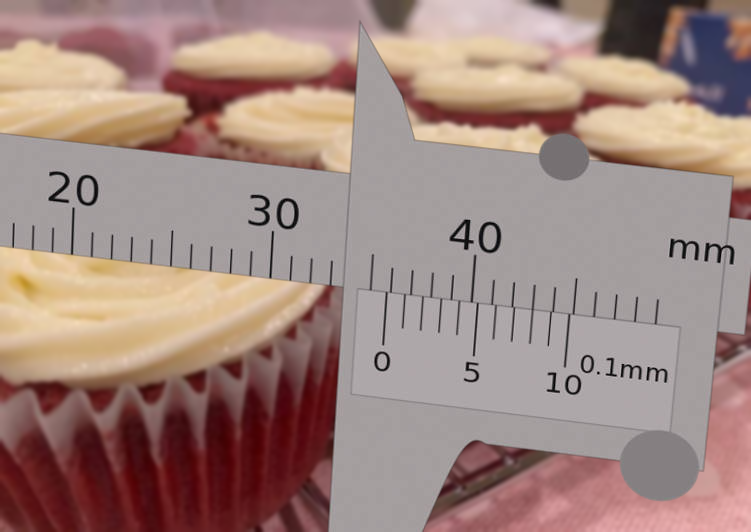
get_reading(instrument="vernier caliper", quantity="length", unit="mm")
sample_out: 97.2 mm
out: 35.8 mm
